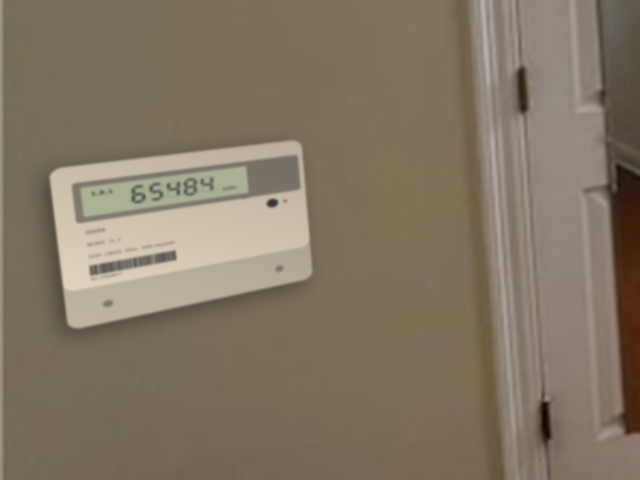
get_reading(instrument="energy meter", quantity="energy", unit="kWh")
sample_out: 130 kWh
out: 65484 kWh
